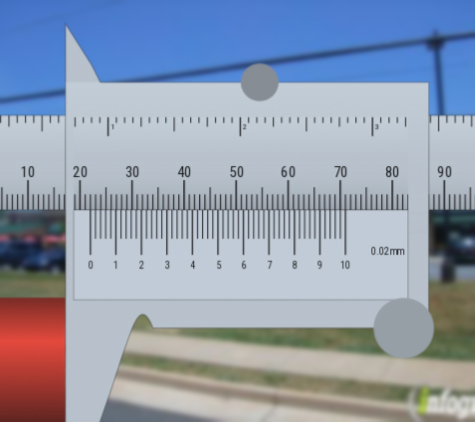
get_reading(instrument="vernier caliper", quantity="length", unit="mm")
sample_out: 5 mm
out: 22.0 mm
